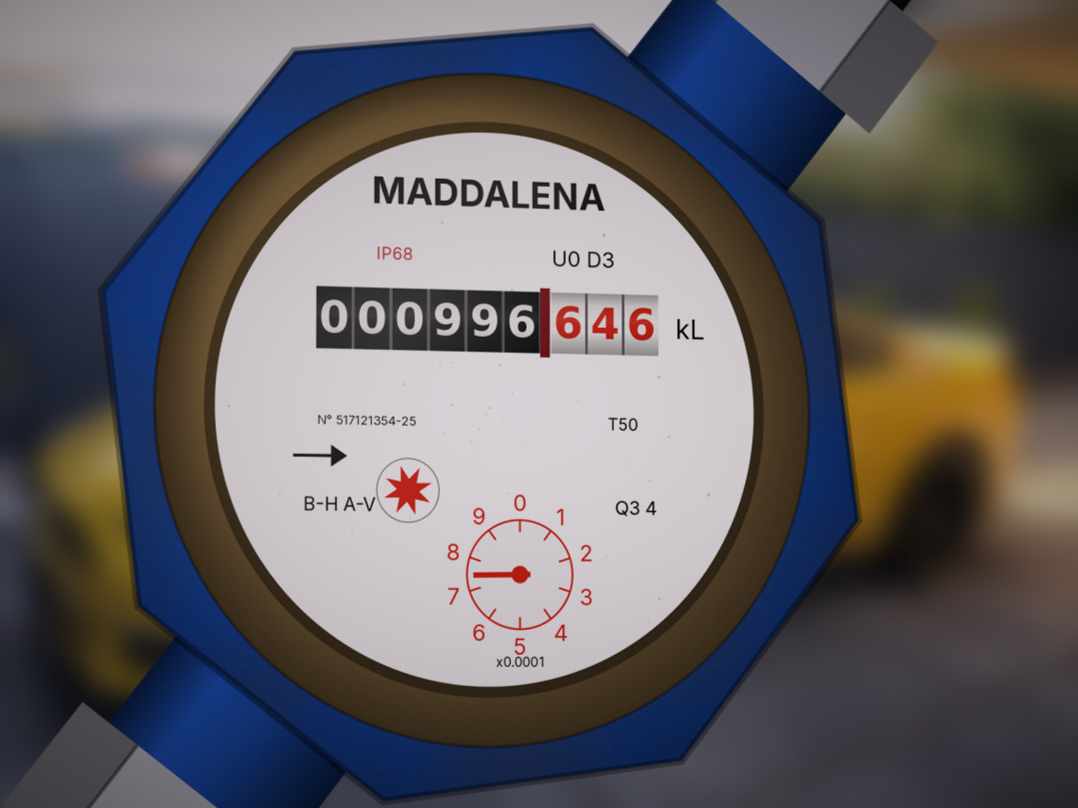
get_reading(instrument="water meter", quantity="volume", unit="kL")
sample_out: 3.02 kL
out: 996.6467 kL
